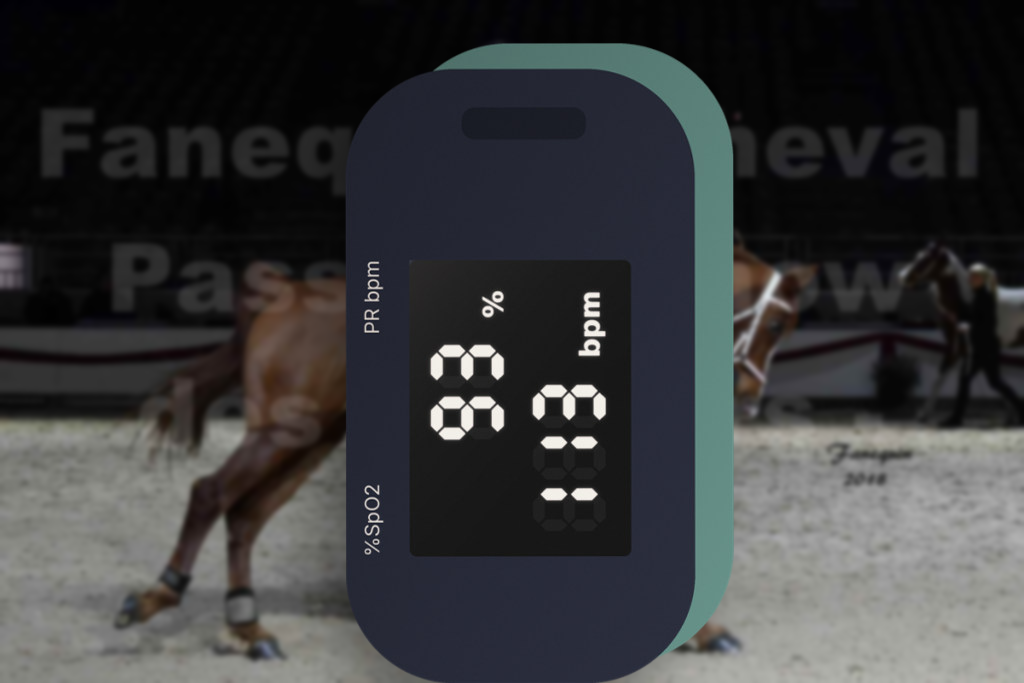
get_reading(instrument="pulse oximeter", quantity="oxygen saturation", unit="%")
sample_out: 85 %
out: 93 %
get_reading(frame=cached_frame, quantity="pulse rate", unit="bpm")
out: 113 bpm
